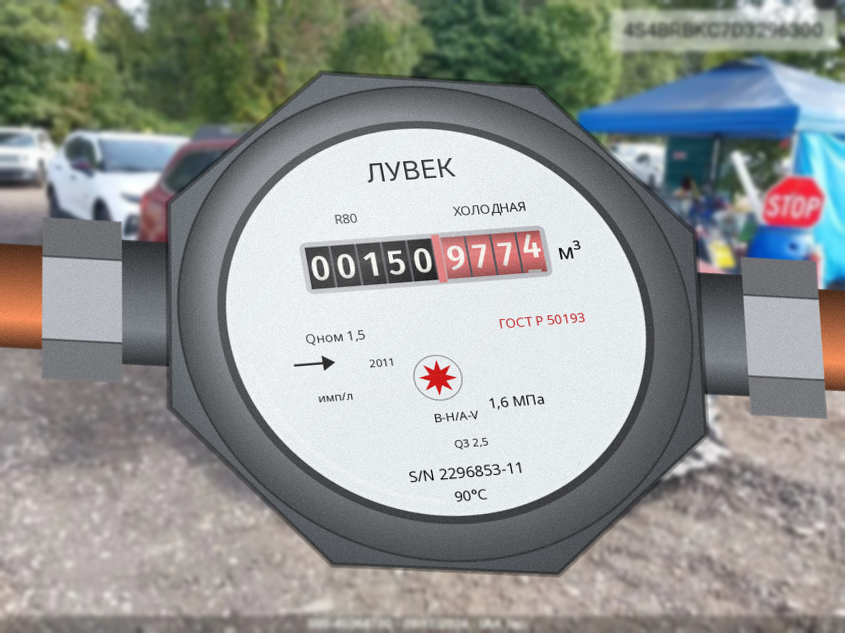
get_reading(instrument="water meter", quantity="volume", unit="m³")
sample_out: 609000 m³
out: 150.9774 m³
